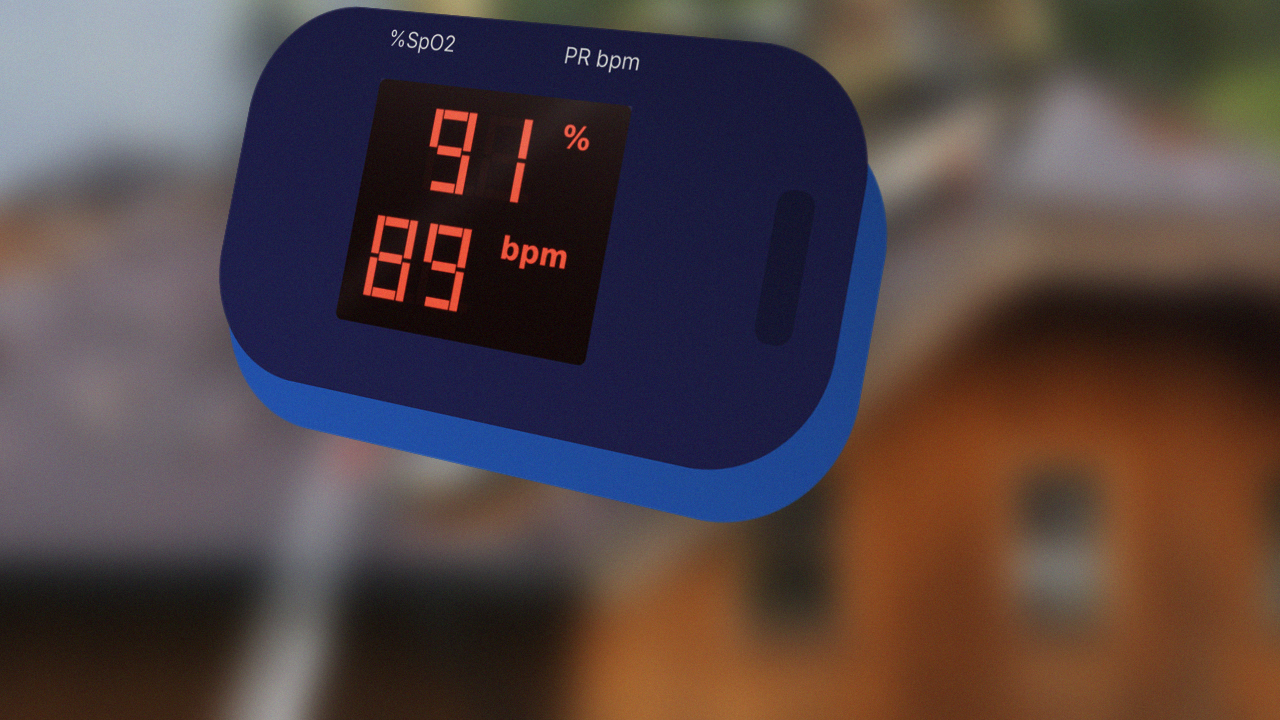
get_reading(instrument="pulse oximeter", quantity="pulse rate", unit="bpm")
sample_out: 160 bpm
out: 89 bpm
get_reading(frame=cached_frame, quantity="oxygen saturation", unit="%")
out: 91 %
